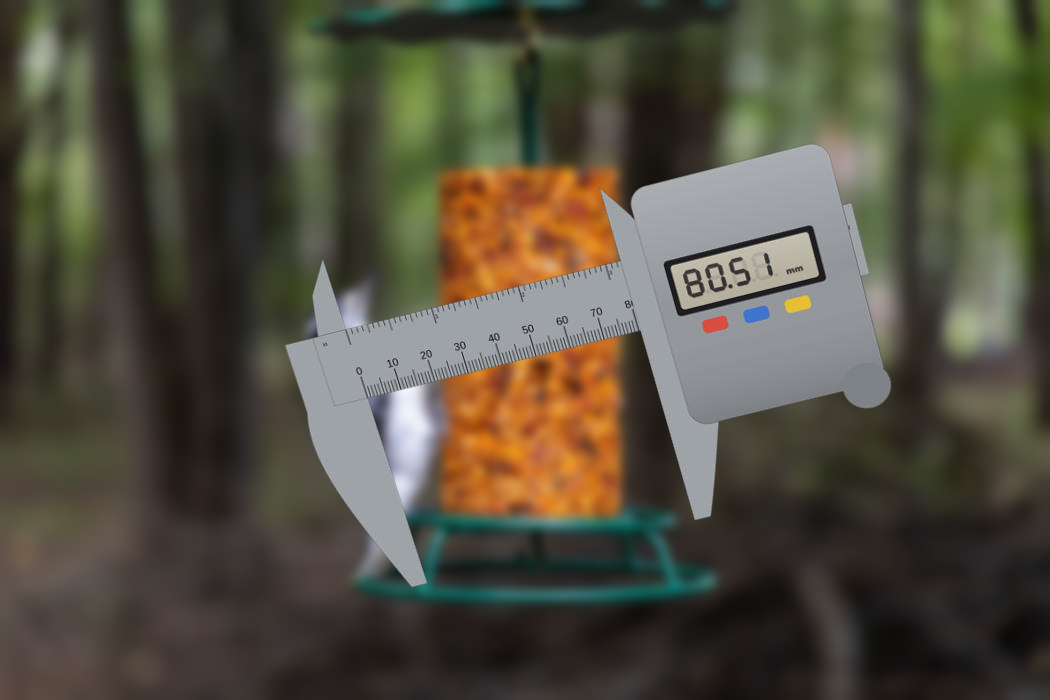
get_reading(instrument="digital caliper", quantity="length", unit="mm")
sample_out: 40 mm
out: 80.51 mm
